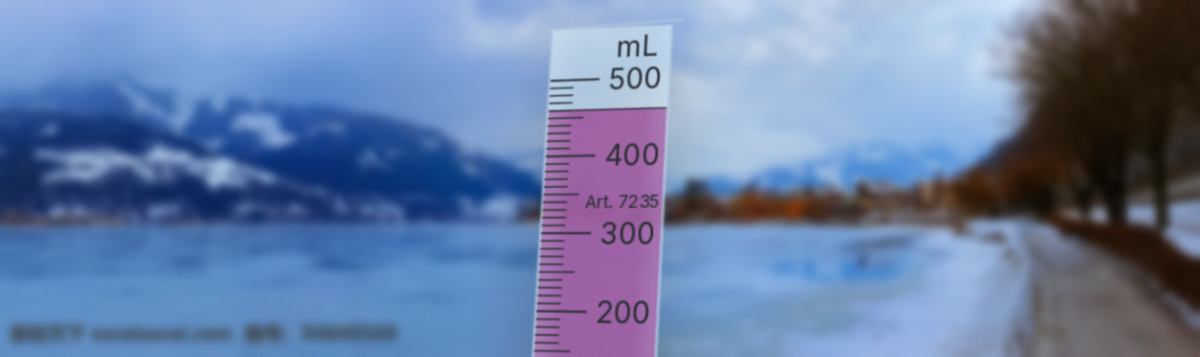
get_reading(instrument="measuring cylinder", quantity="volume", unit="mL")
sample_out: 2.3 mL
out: 460 mL
